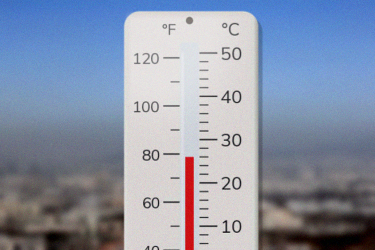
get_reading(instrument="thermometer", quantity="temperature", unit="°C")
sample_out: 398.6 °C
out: 26 °C
